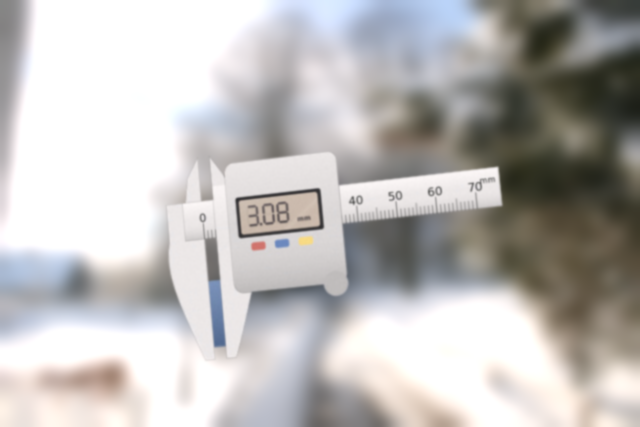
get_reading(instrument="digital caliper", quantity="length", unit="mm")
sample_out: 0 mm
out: 3.08 mm
